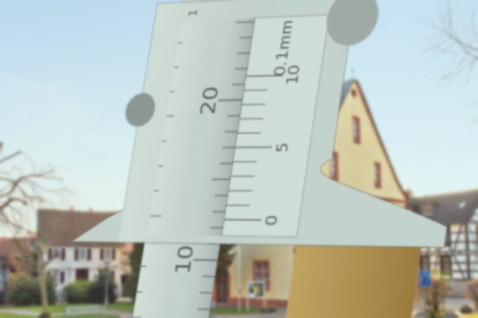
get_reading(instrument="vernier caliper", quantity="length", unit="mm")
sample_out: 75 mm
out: 12.5 mm
